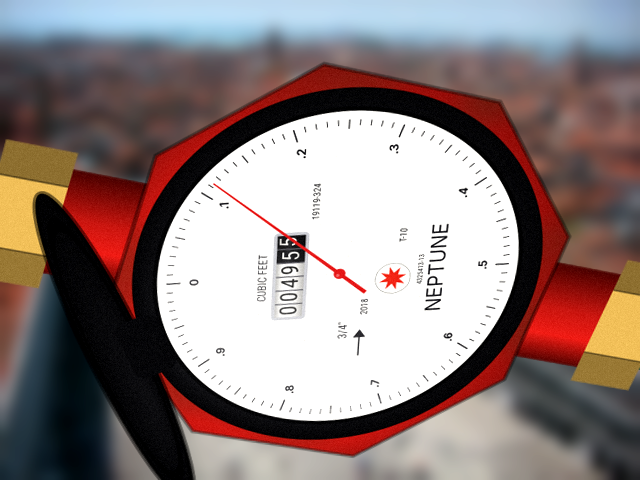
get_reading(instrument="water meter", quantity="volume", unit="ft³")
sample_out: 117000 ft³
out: 4955.11 ft³
